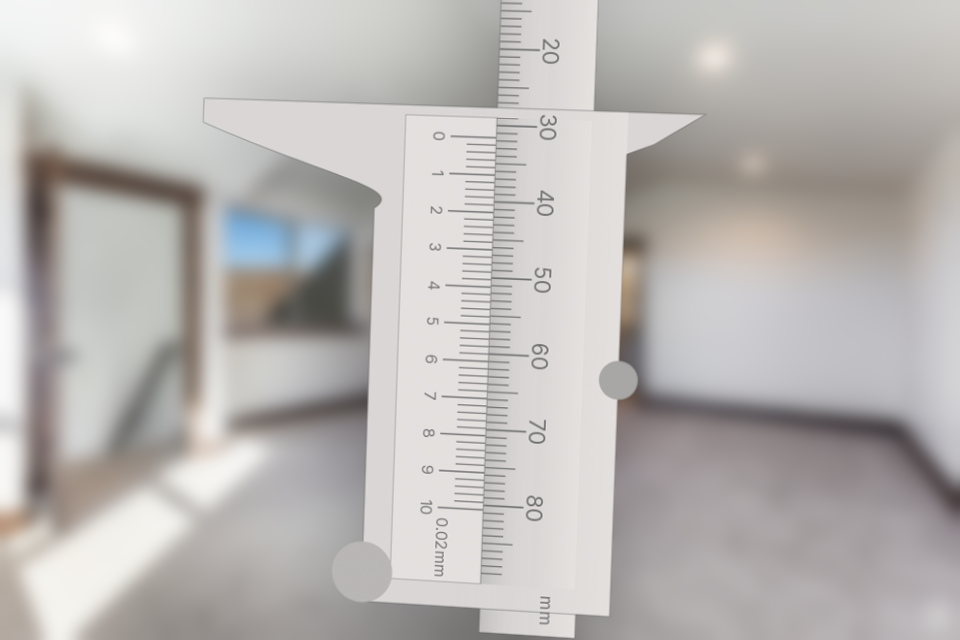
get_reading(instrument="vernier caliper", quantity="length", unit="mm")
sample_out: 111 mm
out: 31.6 mm
